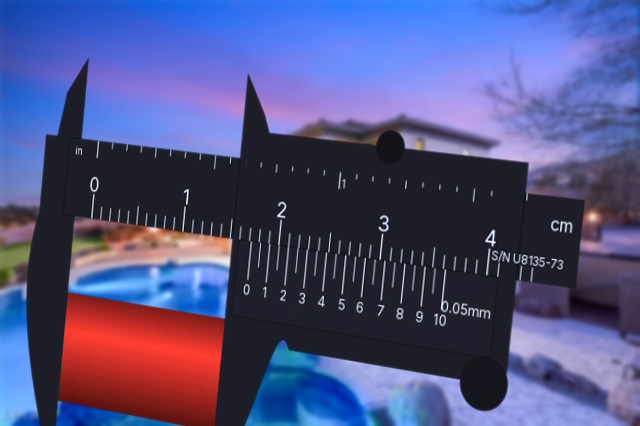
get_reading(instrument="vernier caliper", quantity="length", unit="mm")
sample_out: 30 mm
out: 17.2 mm
